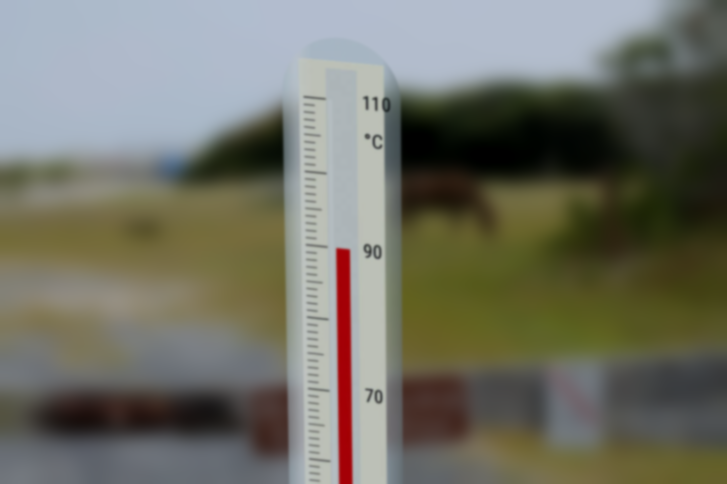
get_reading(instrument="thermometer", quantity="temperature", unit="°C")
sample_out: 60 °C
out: 90 °C
